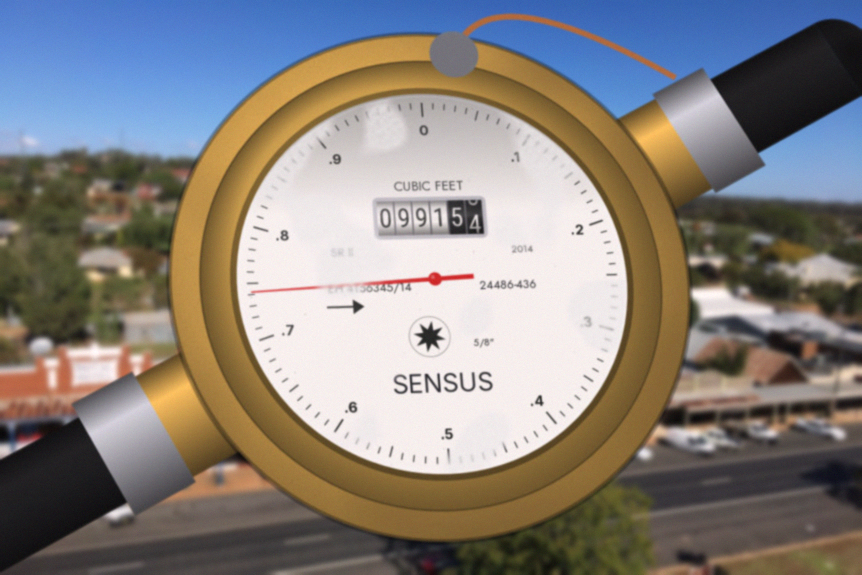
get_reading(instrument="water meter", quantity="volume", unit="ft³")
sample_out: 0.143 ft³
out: 99153.74 ft³
